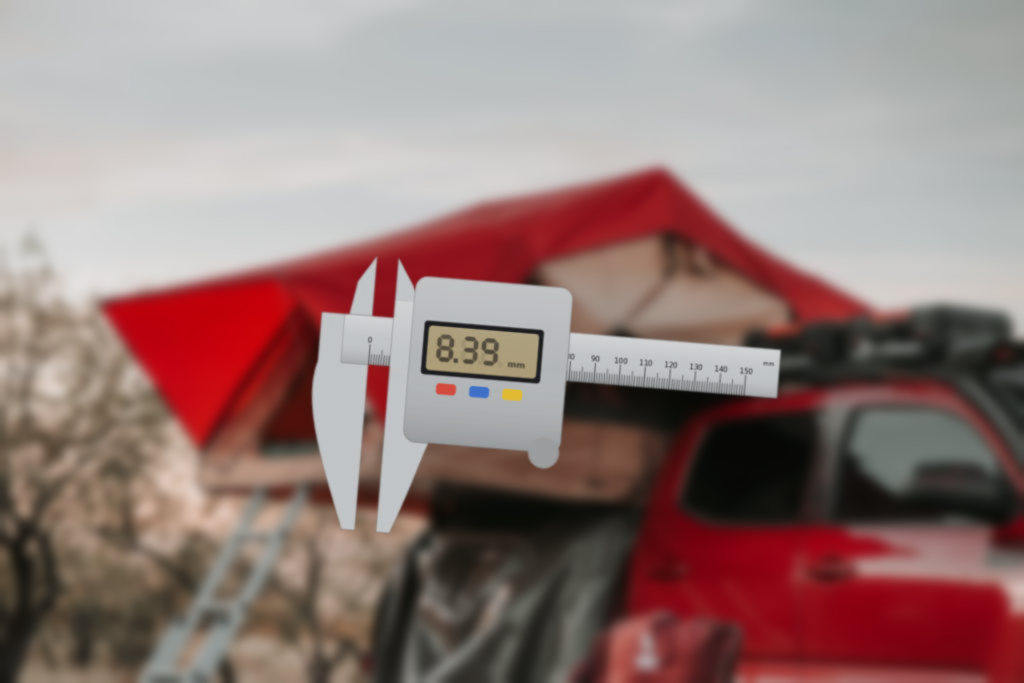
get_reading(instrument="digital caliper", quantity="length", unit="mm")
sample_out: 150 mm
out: 8.39 mm
